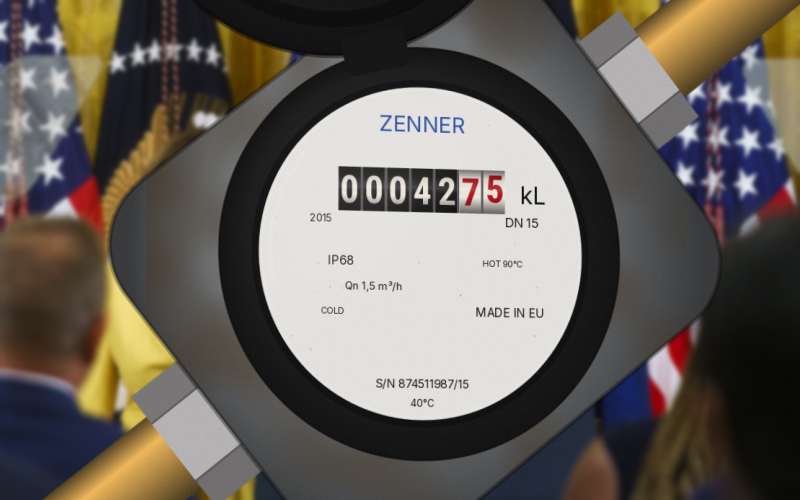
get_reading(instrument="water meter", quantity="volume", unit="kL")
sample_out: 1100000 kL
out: 42.75 kL
